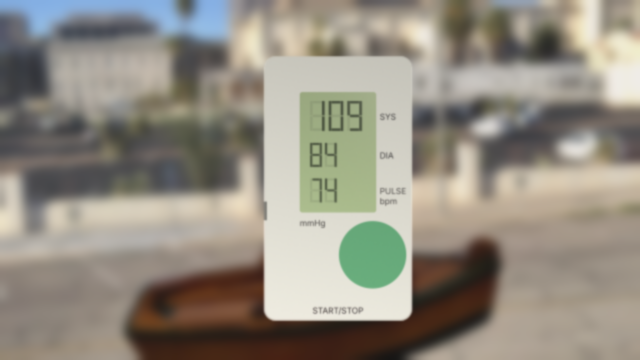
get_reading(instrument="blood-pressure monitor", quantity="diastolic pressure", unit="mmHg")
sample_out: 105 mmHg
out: 84 mmHg
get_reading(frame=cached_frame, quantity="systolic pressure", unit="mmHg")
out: 109 mmHg
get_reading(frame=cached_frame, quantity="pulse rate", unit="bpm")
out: 74 bpm
